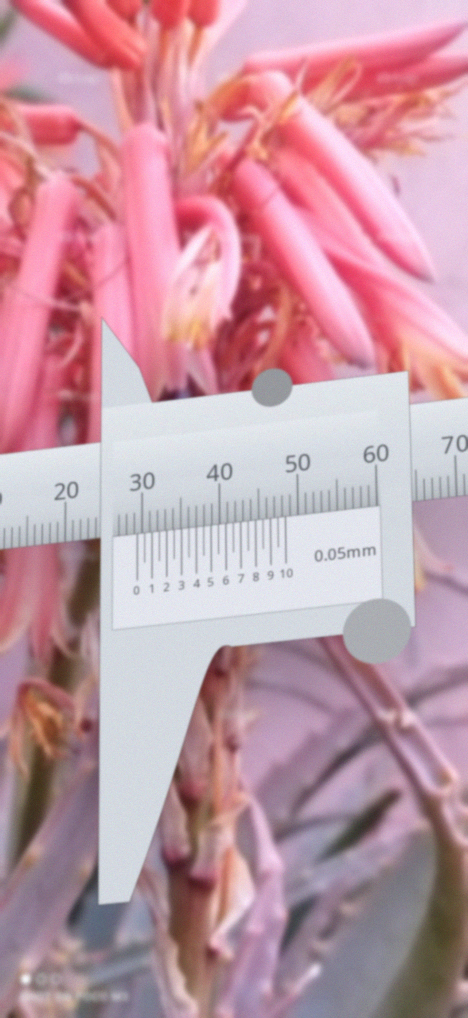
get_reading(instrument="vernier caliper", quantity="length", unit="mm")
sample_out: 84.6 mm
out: 29.4 mm
